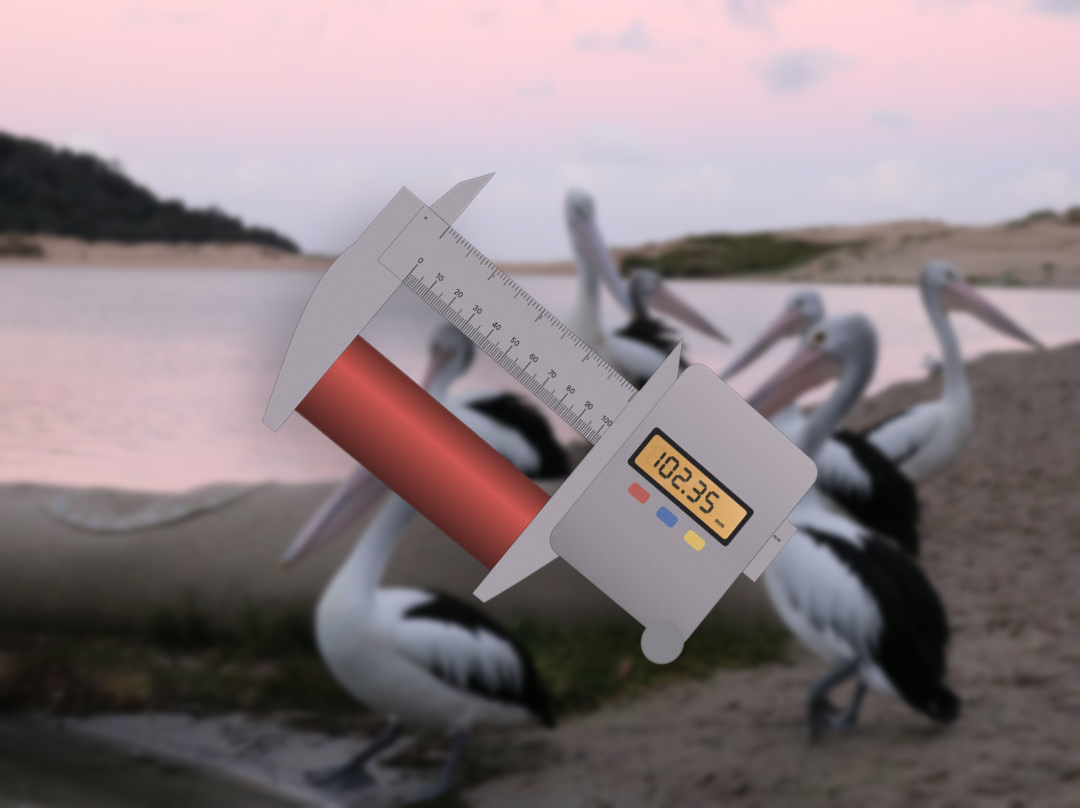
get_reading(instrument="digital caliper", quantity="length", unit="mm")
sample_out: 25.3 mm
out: 102.35 mm
